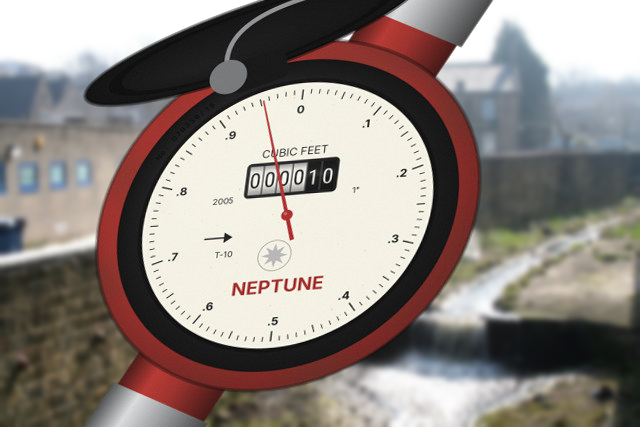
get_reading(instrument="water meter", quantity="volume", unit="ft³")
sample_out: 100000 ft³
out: 9.95 ft³
